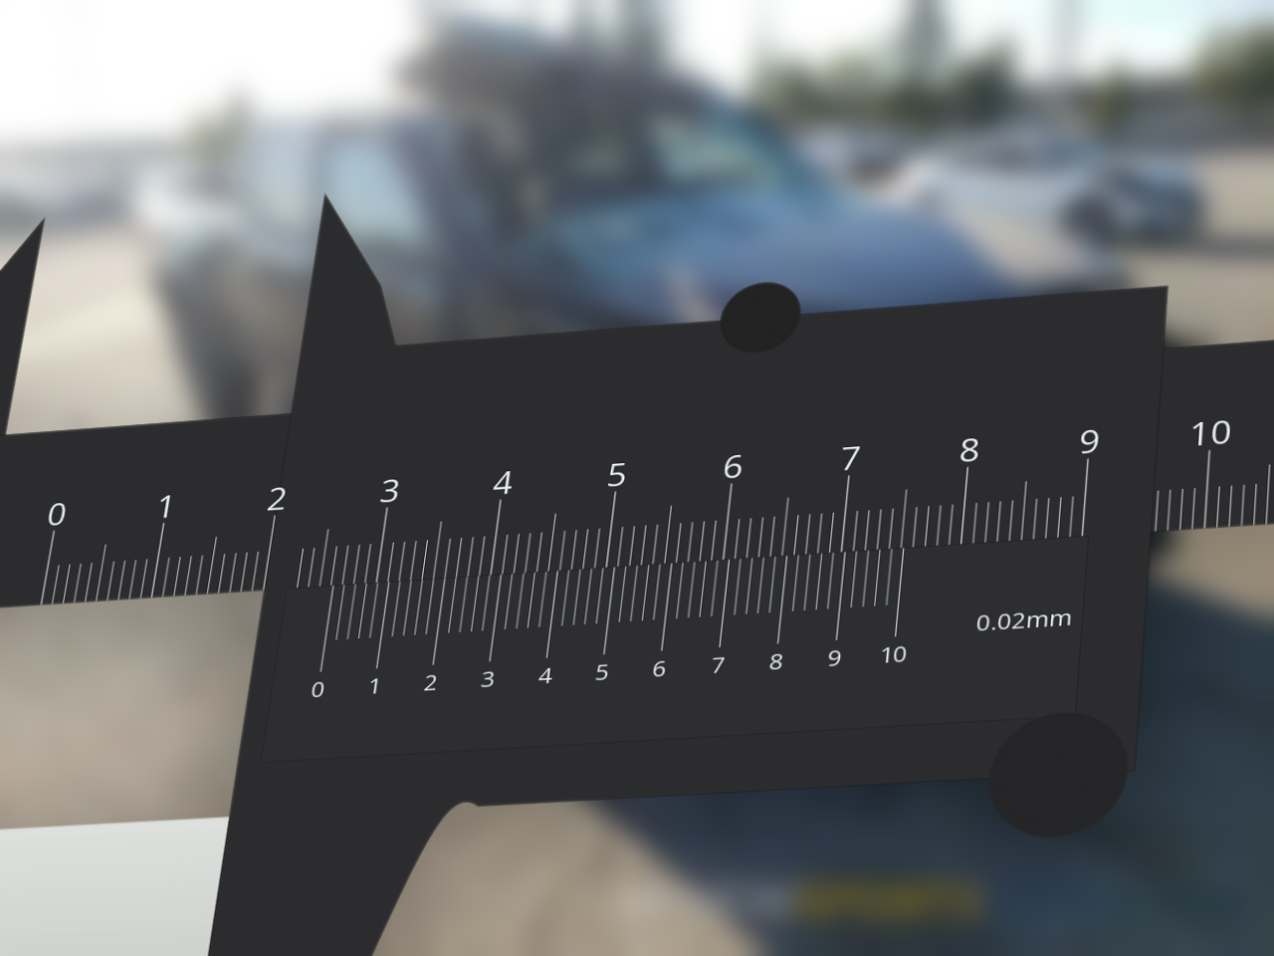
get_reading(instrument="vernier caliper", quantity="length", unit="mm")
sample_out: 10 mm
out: 26.2 mm
